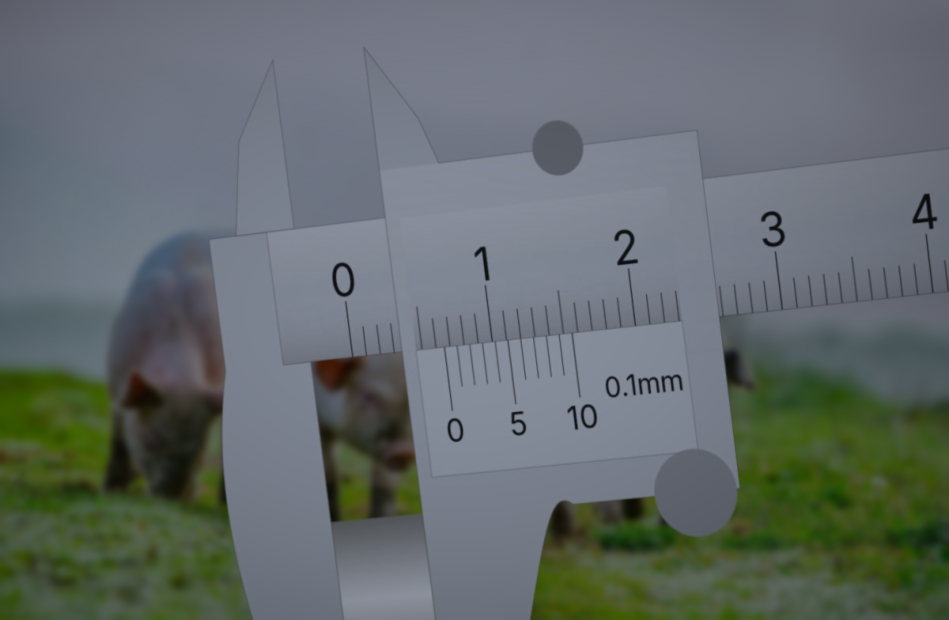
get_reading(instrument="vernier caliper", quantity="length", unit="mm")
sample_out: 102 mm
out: 6.6 mm
